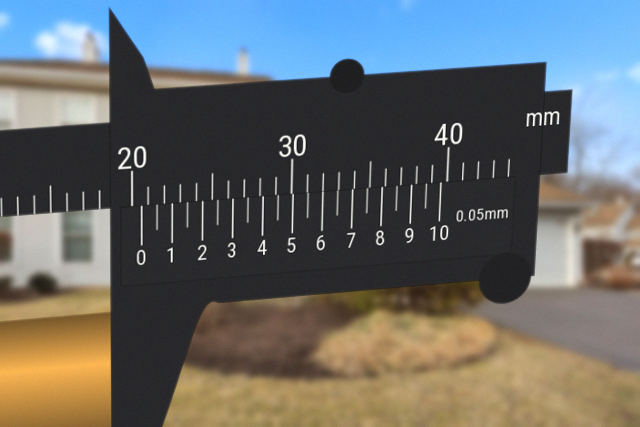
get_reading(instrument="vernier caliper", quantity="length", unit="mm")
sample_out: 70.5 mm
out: 20.6 mm
